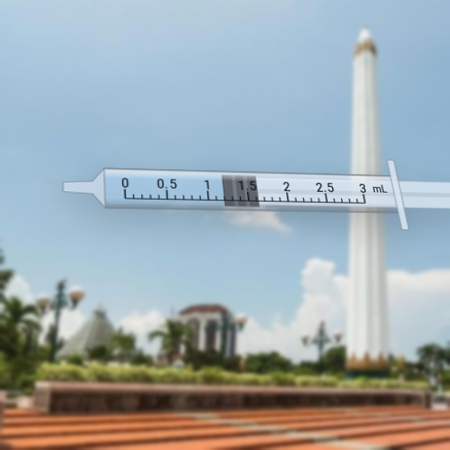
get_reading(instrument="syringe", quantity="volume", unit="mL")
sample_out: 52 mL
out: 1.2 mL
